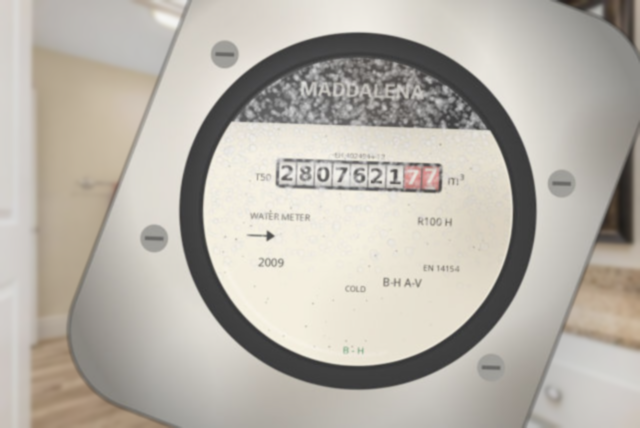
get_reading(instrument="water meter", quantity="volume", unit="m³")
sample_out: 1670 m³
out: 2807621.77 m³
